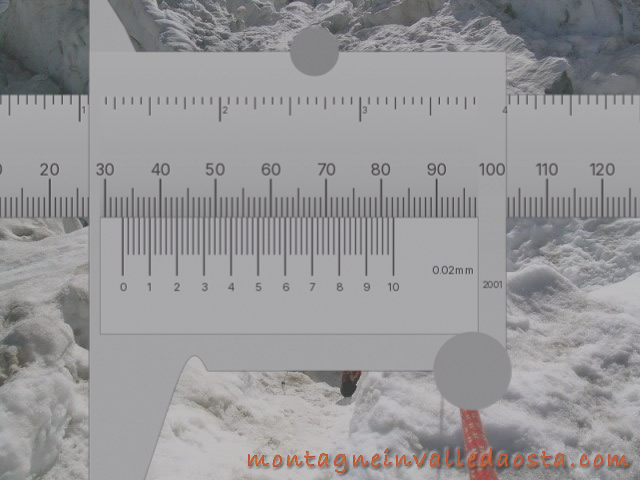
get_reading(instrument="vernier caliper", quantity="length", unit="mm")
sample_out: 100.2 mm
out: 33.2 mm
